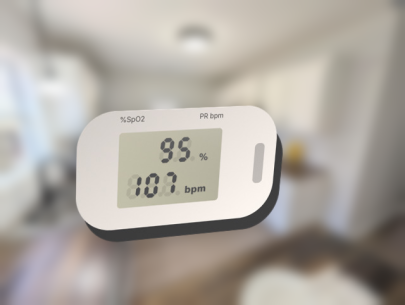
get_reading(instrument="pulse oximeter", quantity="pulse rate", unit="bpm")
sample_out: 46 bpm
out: 107 bpm
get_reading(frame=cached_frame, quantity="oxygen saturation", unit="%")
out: 95 %
